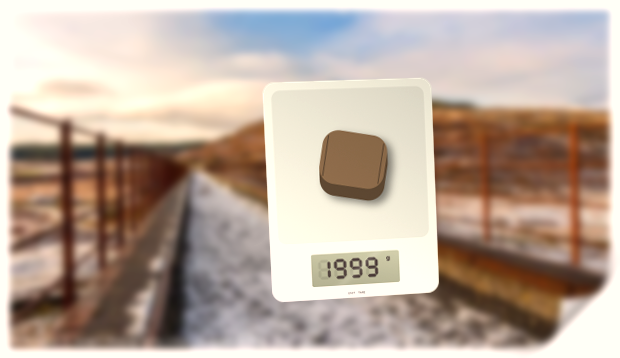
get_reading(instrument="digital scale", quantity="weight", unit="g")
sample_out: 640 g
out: 1999 g
